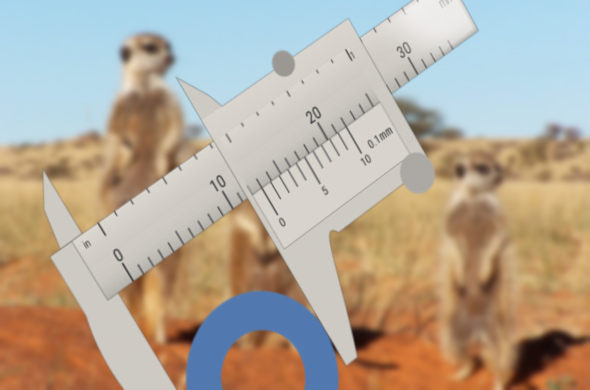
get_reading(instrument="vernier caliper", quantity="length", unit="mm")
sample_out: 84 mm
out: 13.0 mm
